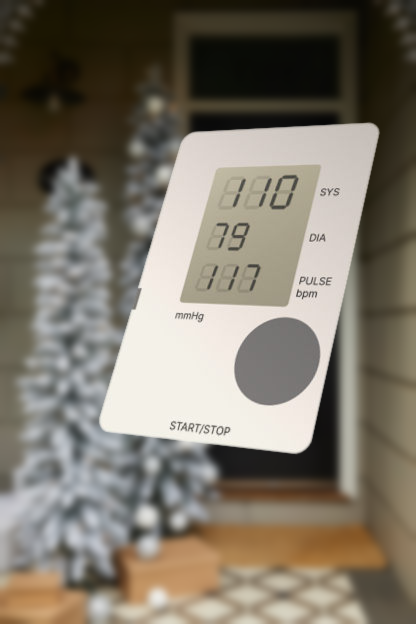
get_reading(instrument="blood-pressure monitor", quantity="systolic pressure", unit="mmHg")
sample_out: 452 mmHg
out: 110 mmHg
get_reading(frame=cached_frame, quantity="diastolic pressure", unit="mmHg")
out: 79 mmHg
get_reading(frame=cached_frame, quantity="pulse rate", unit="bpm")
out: 117 bpm
